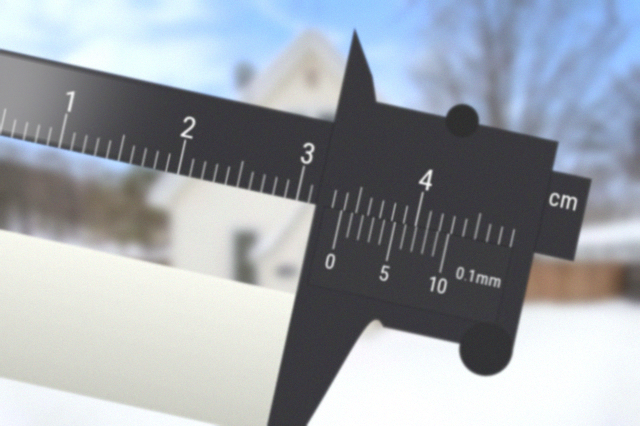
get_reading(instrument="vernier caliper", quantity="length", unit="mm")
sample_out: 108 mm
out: 33.8 mm
